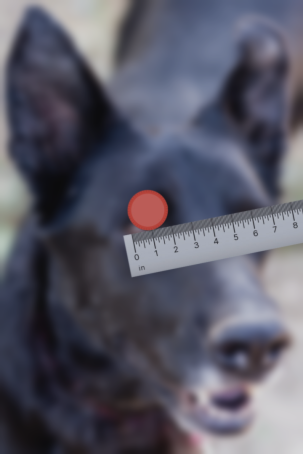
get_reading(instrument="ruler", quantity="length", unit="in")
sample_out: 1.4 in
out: 2 in
